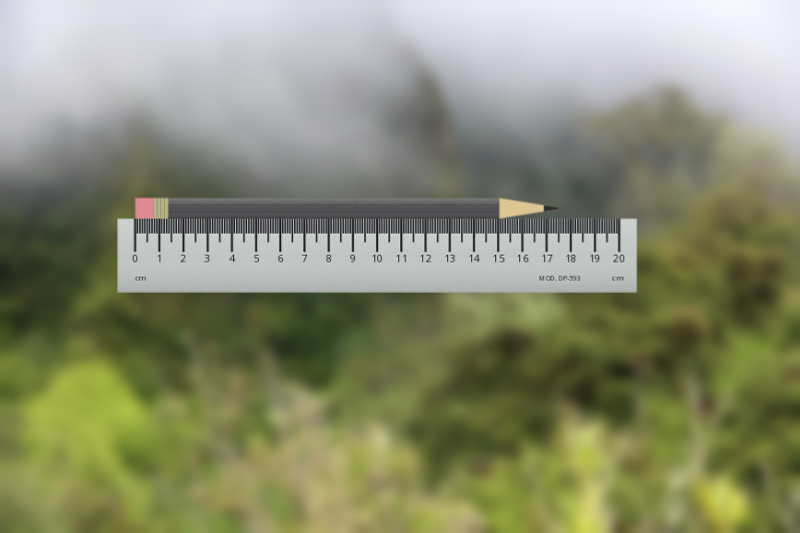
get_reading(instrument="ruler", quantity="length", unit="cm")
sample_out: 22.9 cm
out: 17.5 cm
